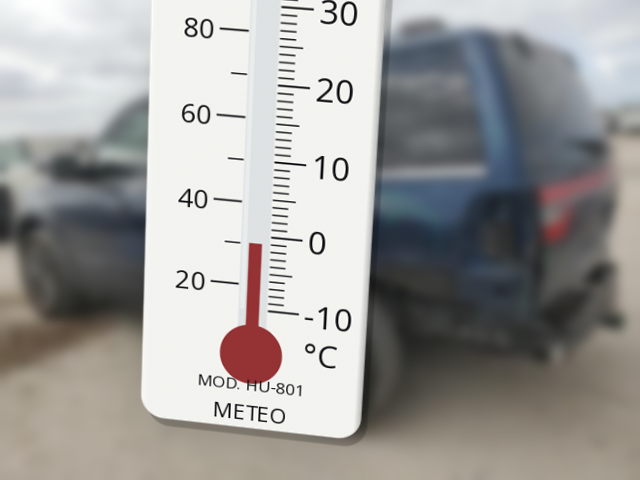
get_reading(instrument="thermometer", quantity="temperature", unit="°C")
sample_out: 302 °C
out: -1 °C
